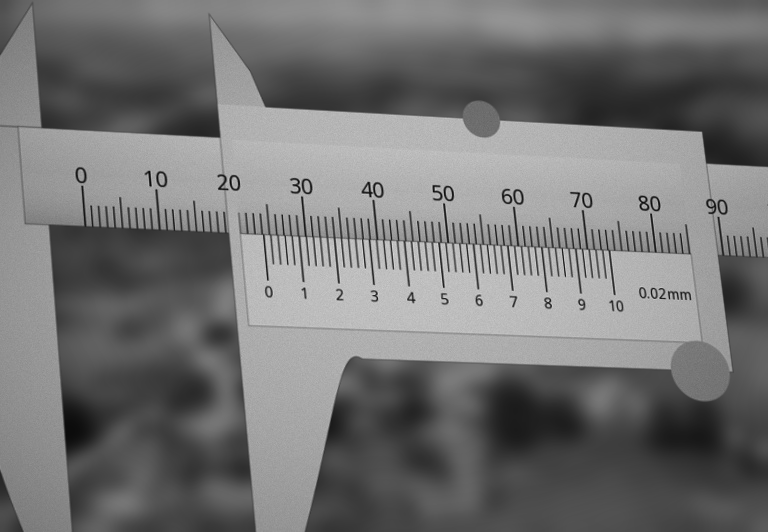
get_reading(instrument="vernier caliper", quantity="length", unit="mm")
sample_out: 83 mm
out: 24.2 mm
